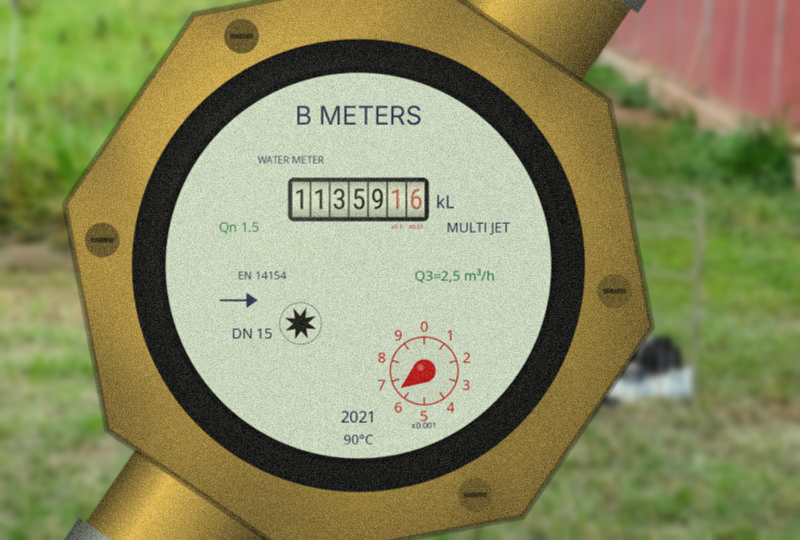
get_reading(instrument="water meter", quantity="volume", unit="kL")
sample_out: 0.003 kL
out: 11359.166 kL
